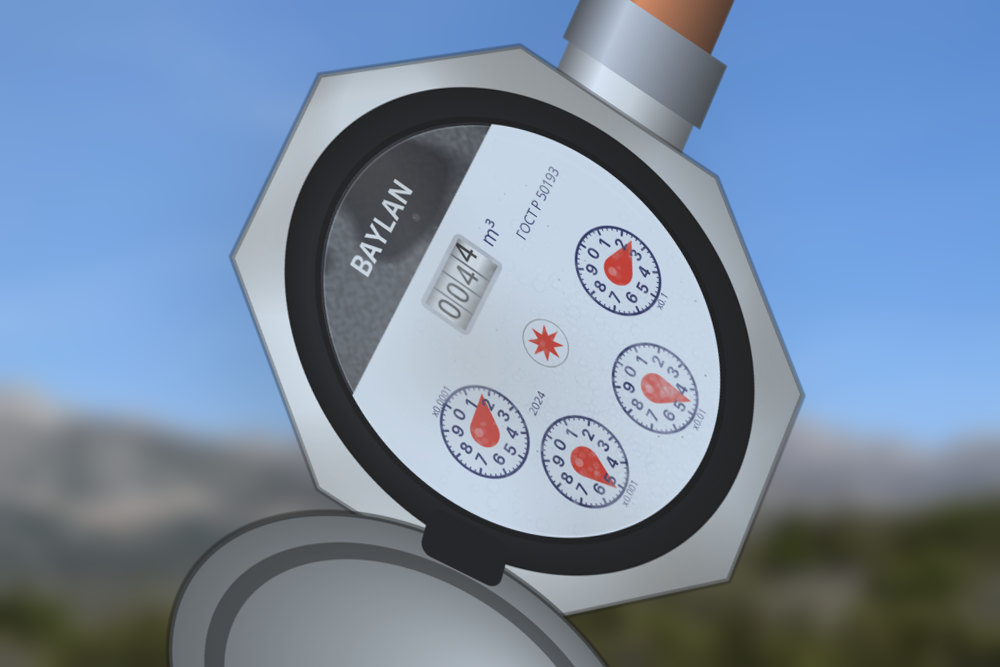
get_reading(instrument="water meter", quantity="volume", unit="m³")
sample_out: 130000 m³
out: 44.2451 m³
